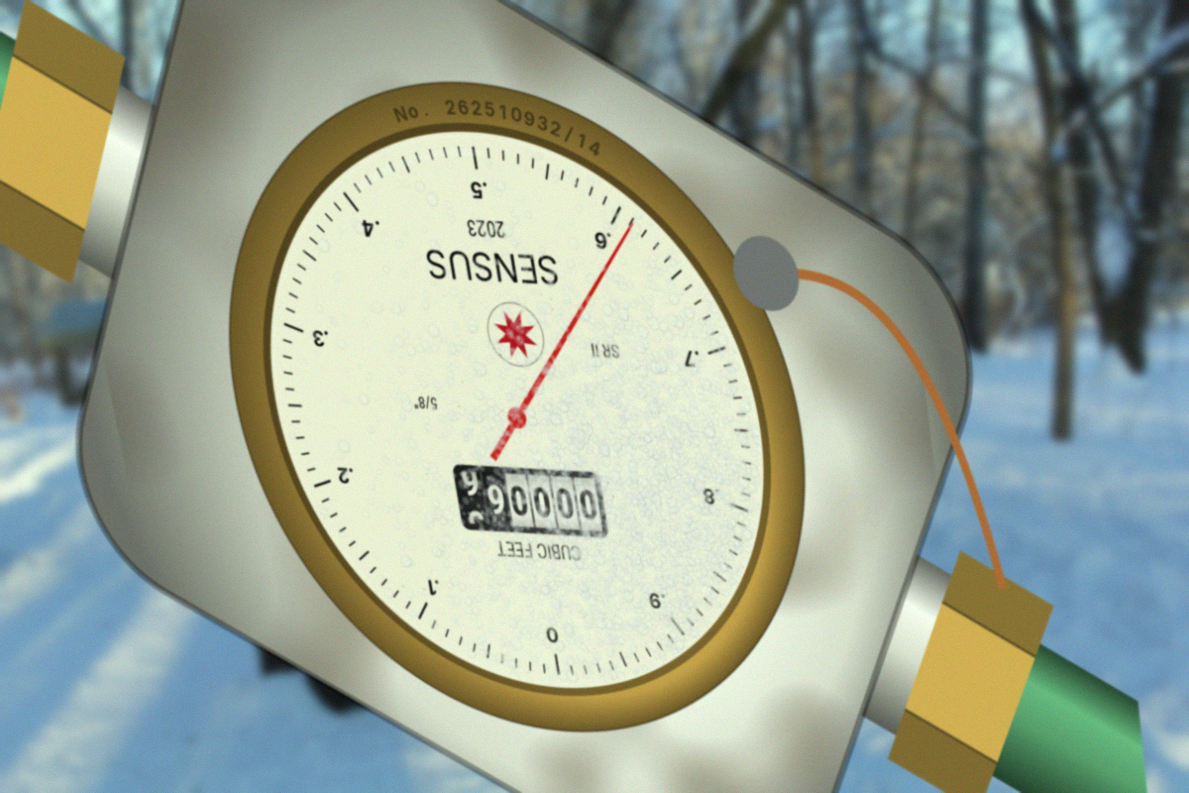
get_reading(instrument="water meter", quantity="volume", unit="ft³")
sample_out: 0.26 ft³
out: 65.61 ft³
